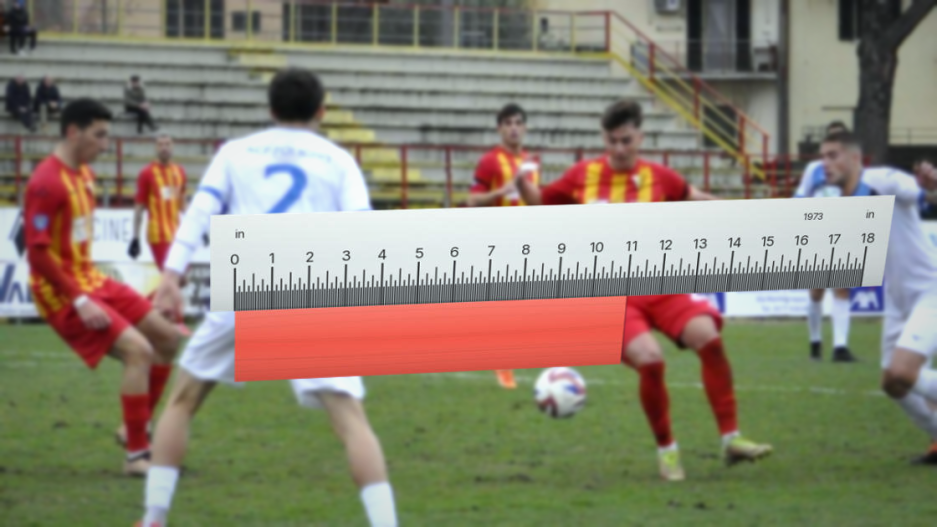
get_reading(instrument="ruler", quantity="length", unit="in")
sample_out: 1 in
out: 11 in
